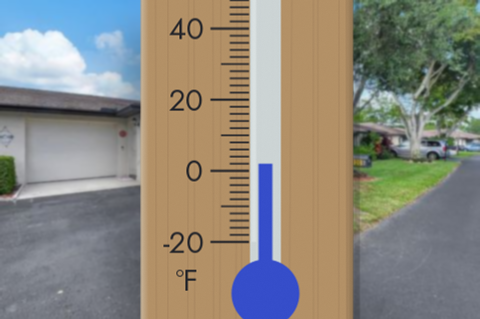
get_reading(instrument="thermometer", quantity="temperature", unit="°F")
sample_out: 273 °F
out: 2 °F
